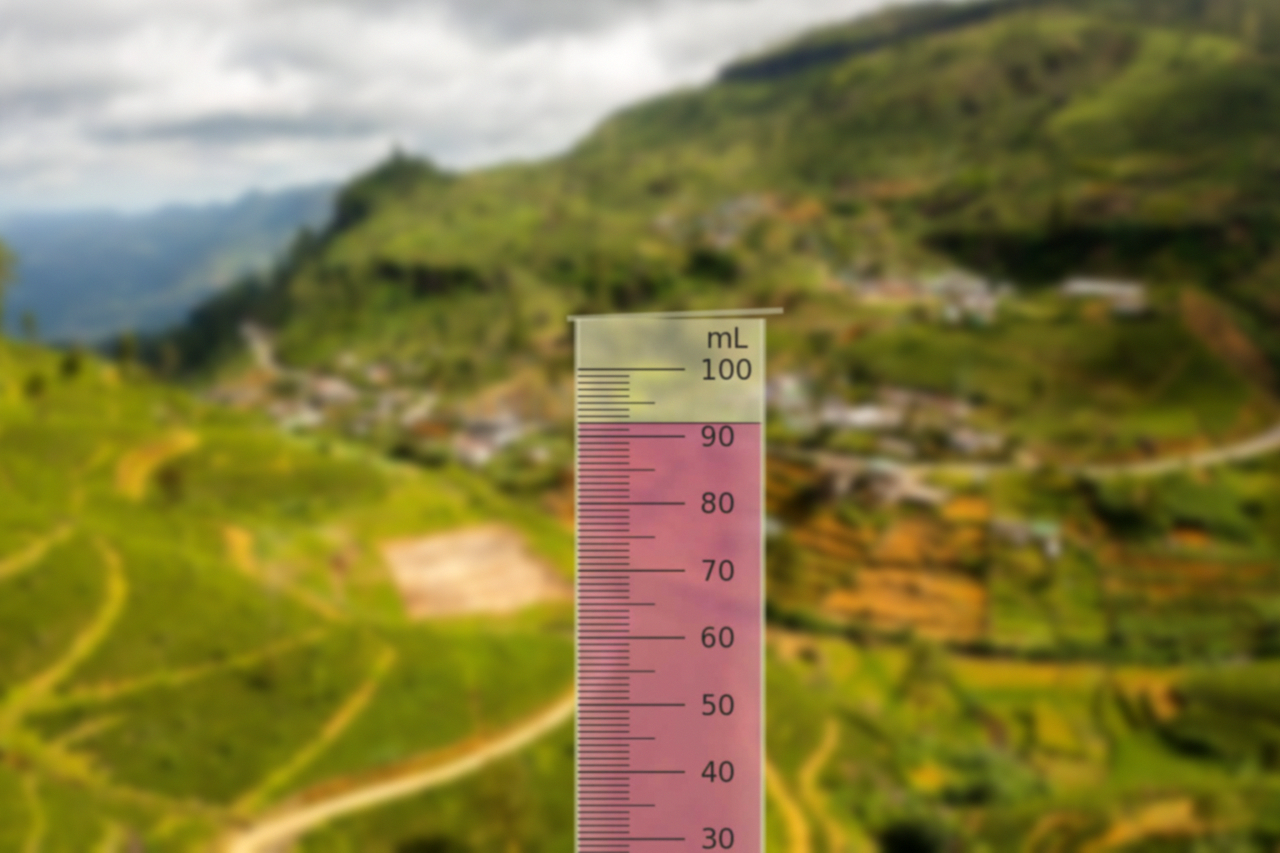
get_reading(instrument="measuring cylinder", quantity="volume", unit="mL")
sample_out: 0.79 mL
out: 92 mL
